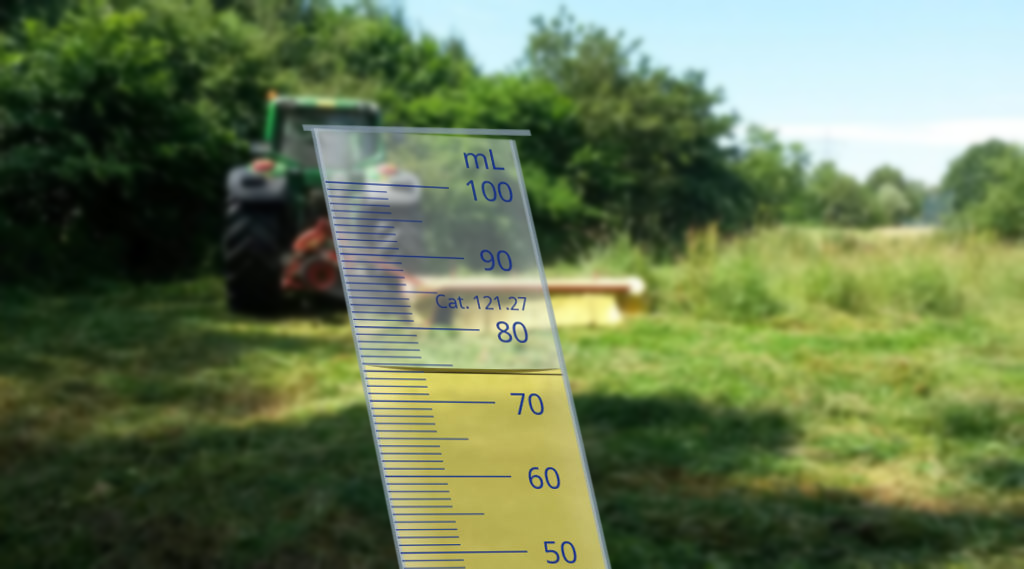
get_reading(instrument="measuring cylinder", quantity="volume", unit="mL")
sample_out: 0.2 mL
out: 74 mL
